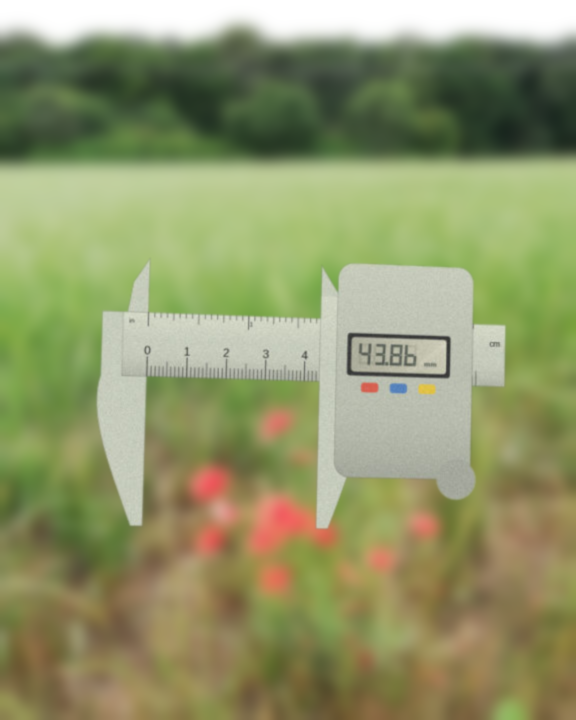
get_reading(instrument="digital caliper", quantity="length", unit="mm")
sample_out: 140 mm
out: 43.86 mm
